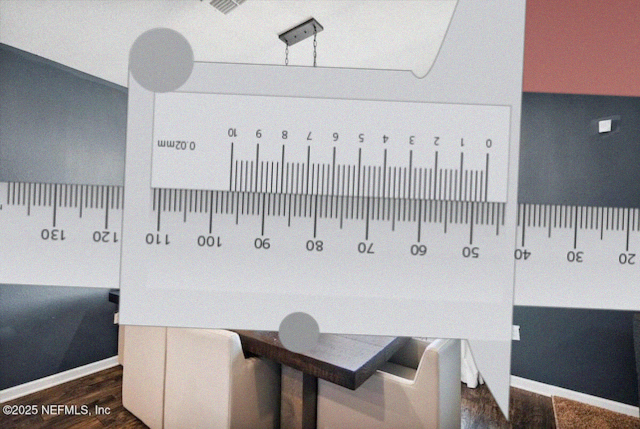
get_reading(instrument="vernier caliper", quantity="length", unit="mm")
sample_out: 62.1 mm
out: 47.5 mm
